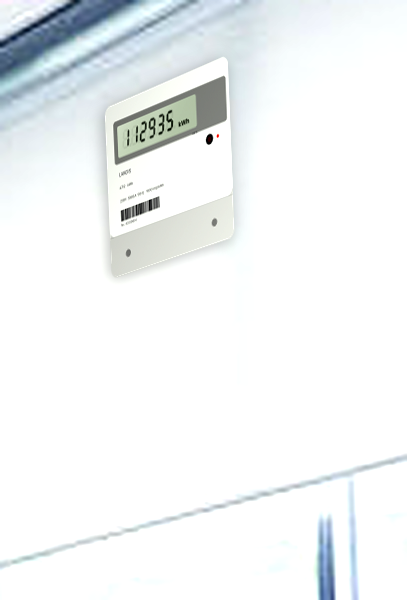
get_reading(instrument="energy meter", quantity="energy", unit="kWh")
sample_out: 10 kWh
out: 112935 kWh
